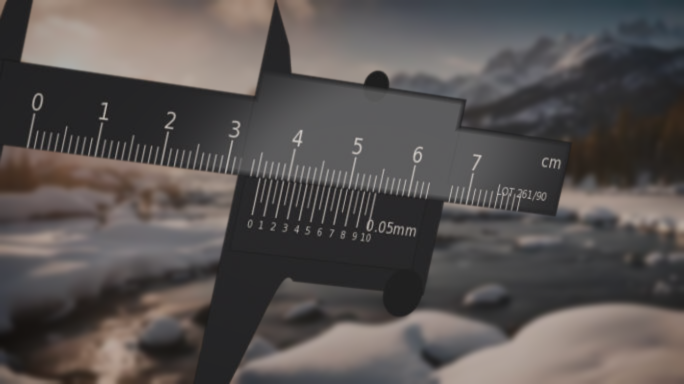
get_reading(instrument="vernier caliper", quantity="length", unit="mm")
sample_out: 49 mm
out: 35.5 mm
